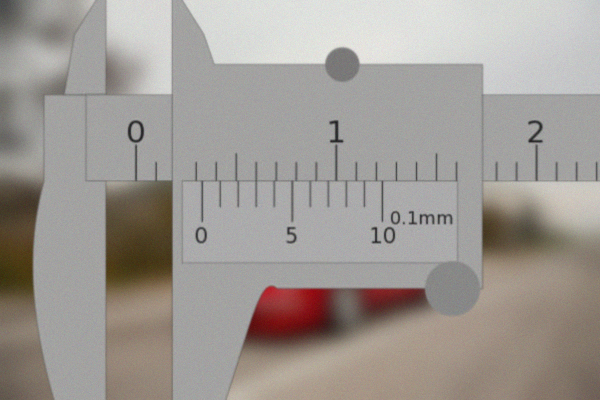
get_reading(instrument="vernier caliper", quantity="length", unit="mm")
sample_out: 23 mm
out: 3.3 mm
